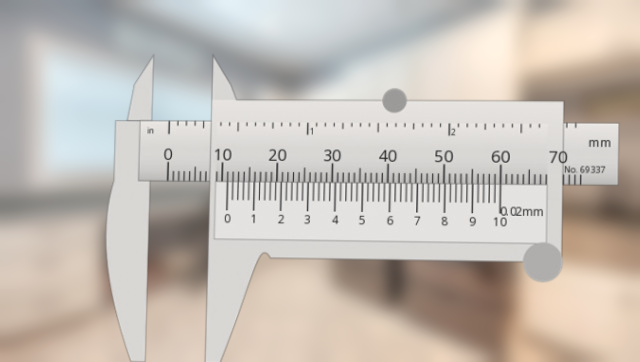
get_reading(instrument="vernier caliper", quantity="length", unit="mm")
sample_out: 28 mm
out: 11.0 mm
